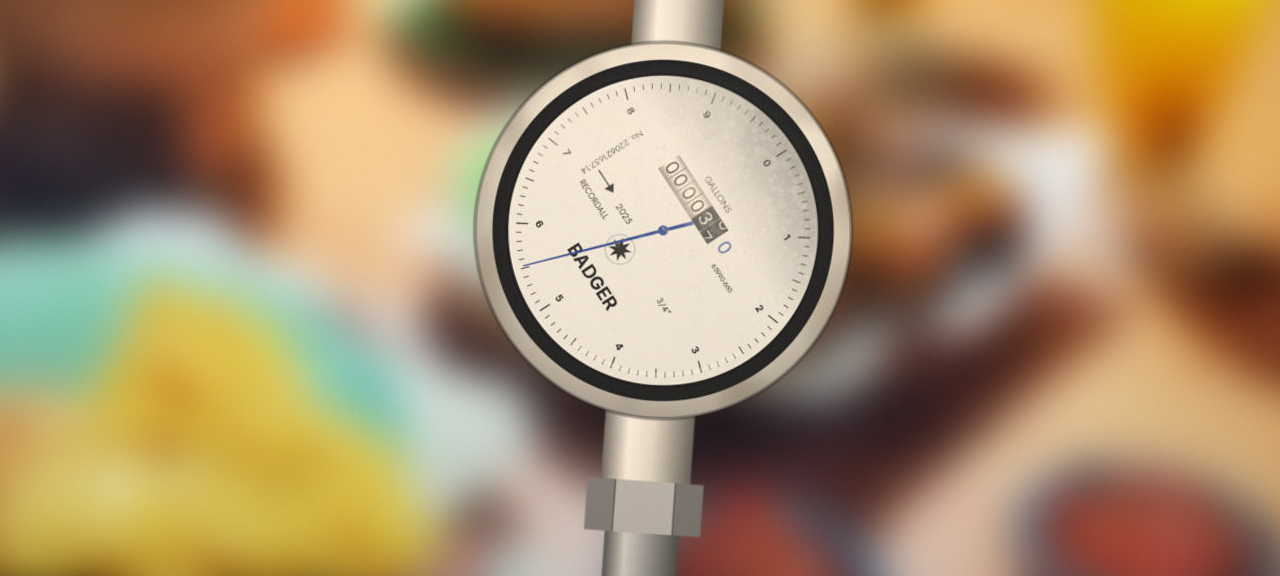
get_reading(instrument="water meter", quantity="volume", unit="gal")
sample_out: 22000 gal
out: 365.5 gal
